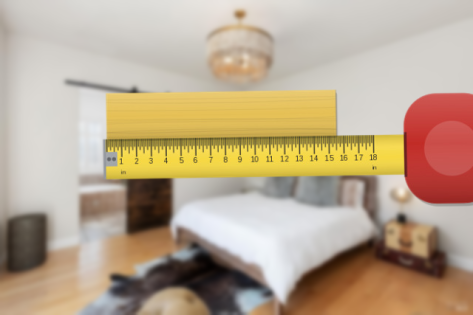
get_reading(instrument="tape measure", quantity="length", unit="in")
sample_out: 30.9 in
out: 15.5 in
